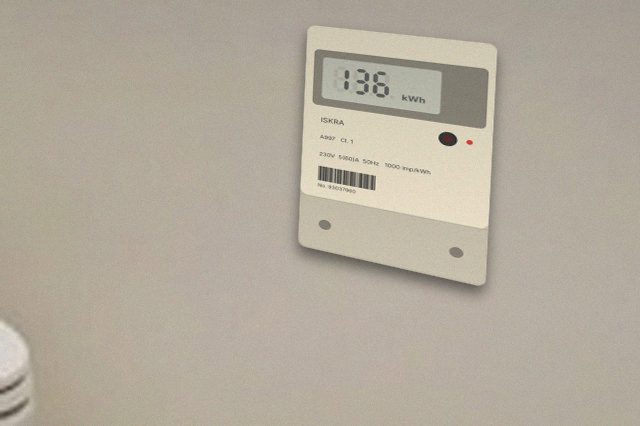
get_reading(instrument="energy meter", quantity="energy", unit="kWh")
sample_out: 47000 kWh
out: 136 kWh
